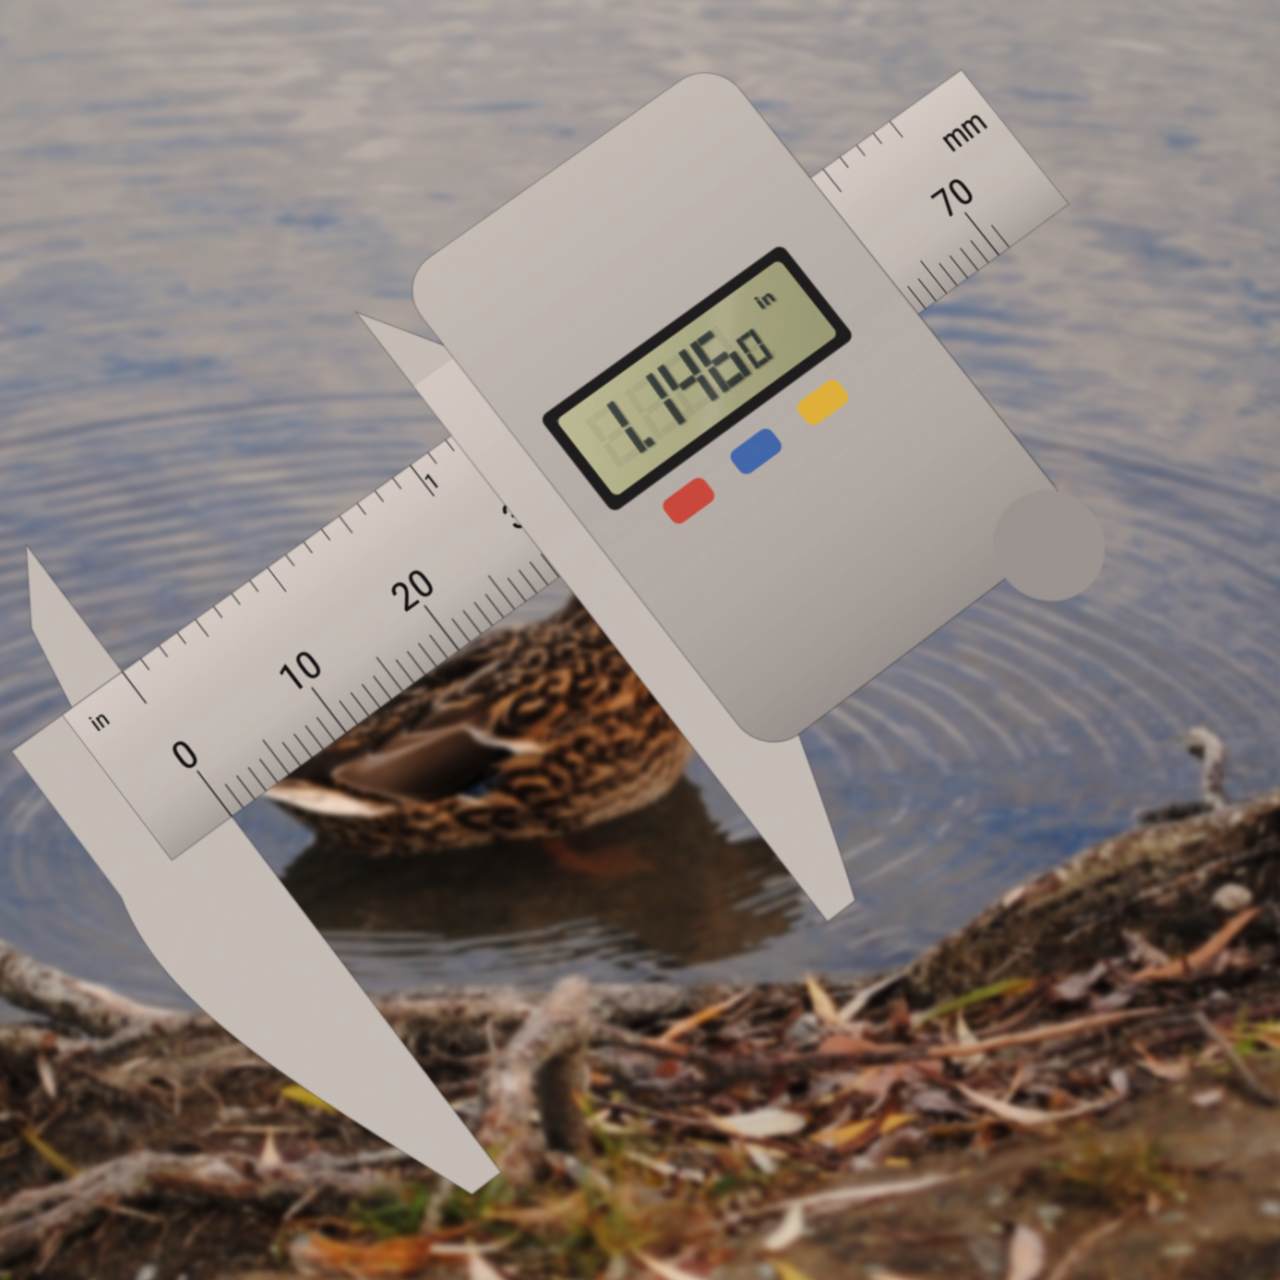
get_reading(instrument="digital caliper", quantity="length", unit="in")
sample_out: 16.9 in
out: 1.1460 in
